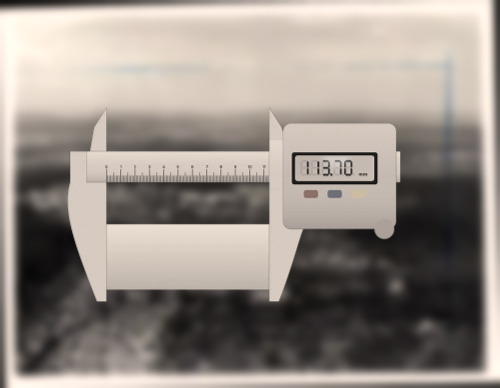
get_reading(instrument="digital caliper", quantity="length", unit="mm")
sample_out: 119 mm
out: 113.70 mm
